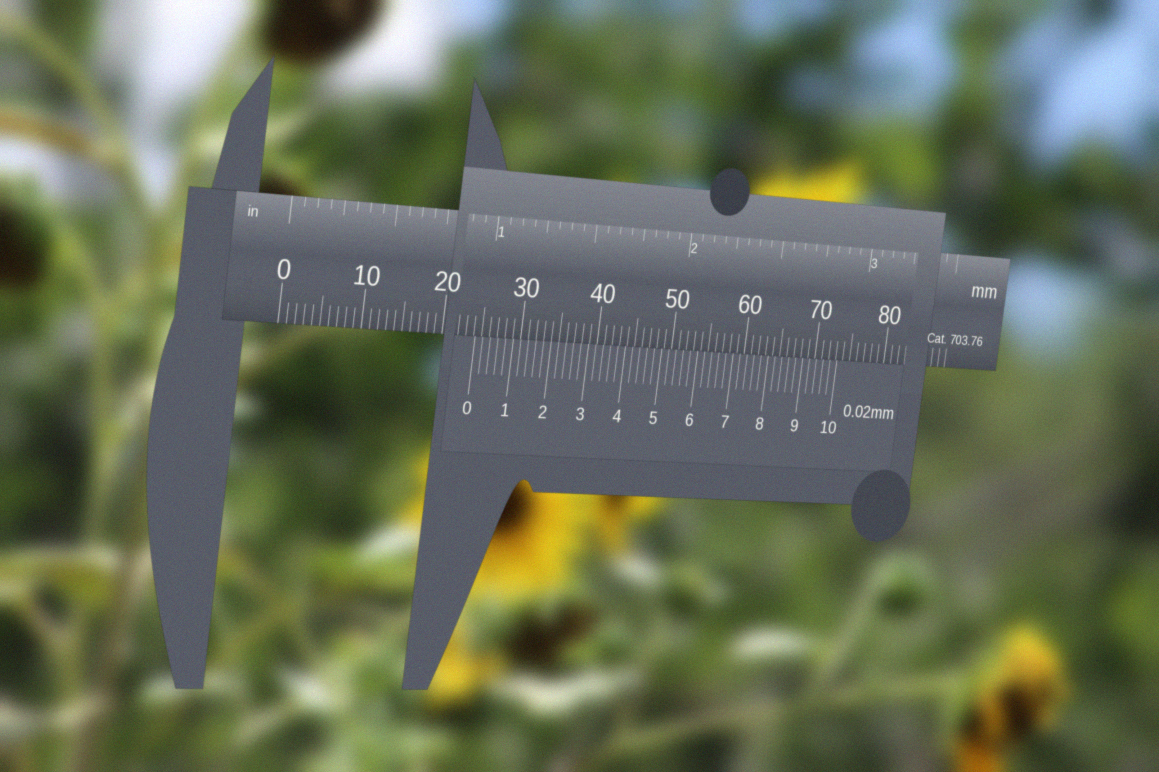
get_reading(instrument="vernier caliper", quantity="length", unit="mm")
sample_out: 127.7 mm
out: 24.2 mm
